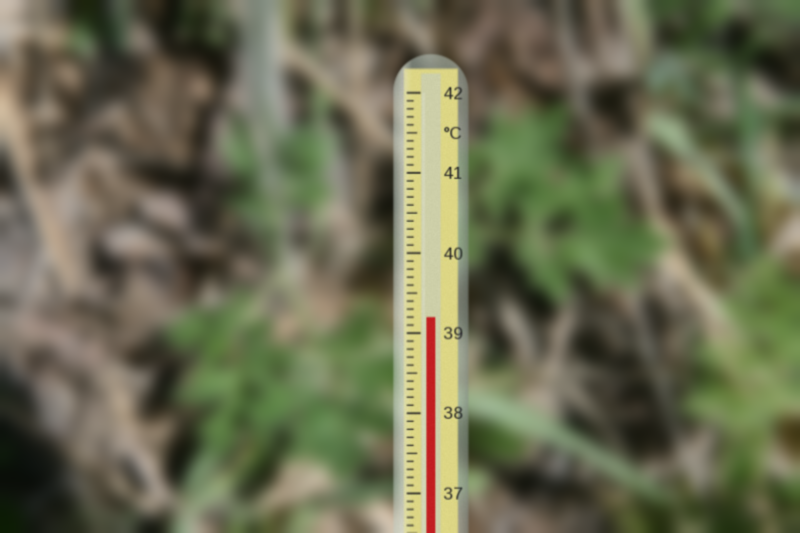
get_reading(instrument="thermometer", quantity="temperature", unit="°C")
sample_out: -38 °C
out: 39.2 °C
